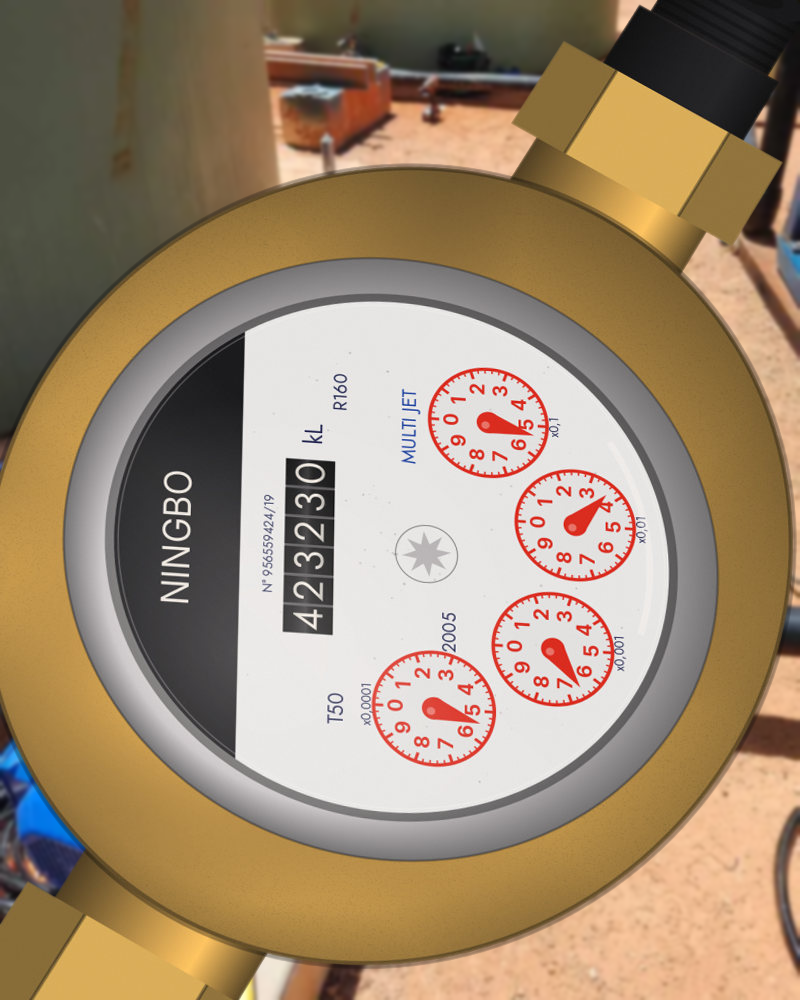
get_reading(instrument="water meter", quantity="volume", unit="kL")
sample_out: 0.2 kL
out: 423230.5365 kL
